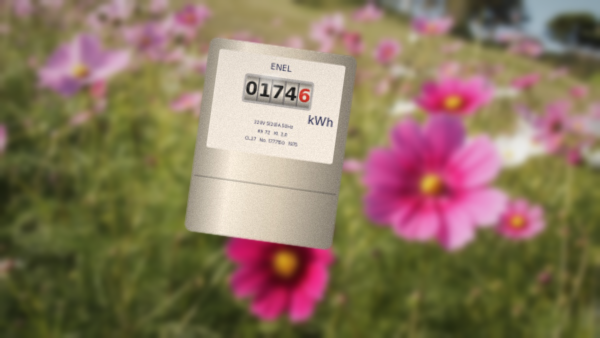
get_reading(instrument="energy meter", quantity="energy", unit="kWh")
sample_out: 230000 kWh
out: 174.6 kWh
